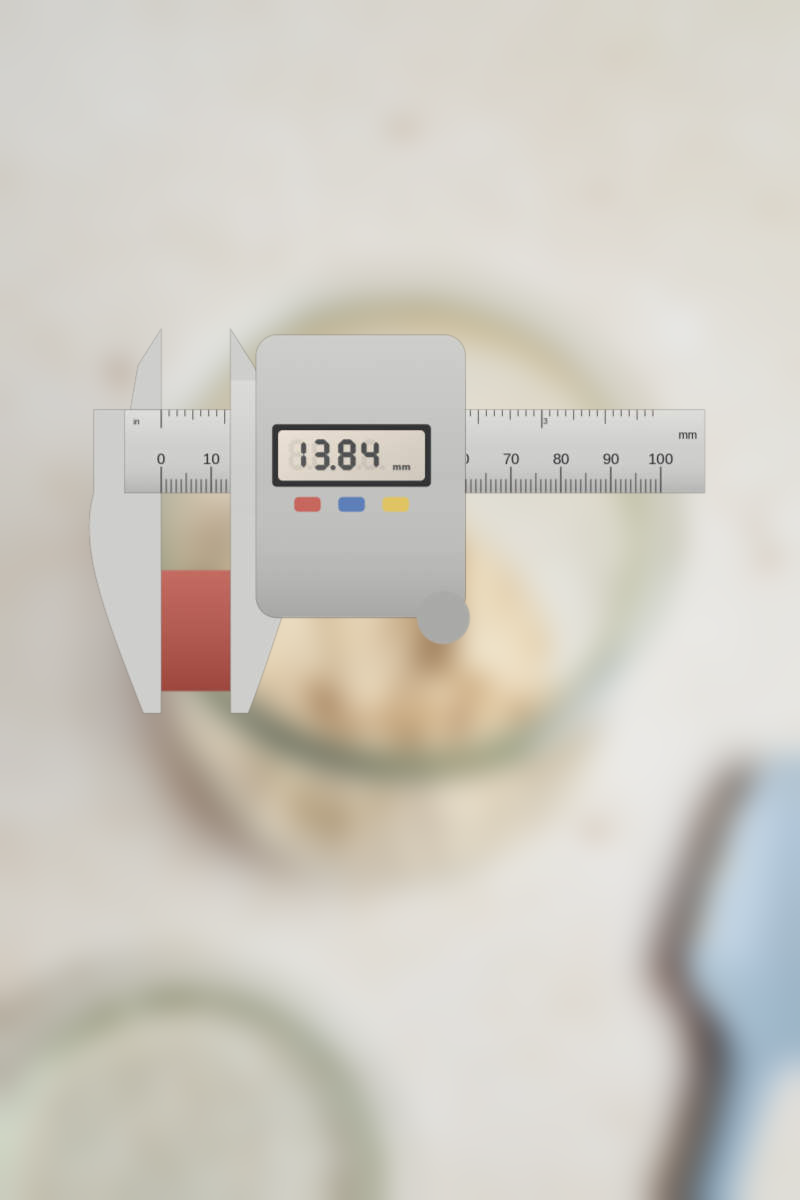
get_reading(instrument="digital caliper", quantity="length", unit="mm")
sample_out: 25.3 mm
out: 13.84 mm
